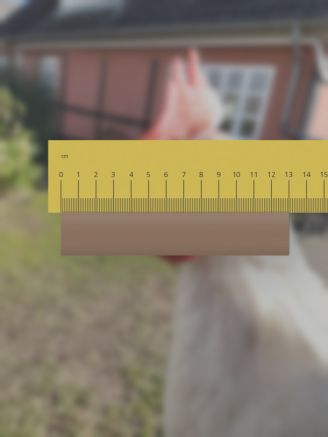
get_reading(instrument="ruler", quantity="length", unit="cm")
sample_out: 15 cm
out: 13 cm
